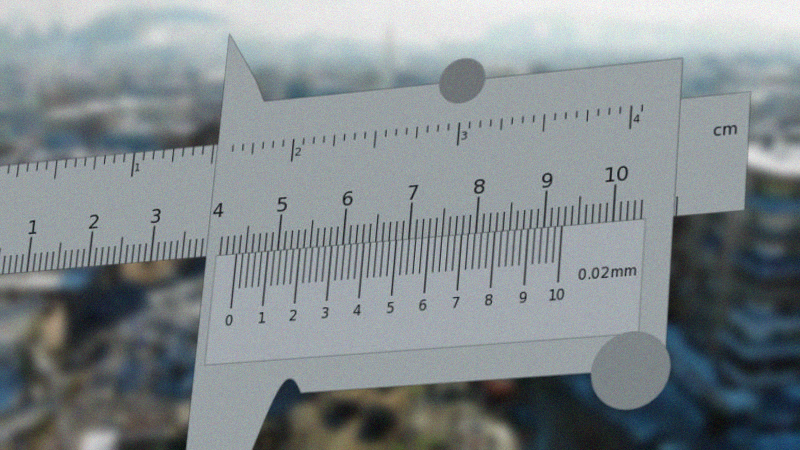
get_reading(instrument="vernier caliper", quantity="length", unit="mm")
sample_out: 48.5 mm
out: 43.6 mm
